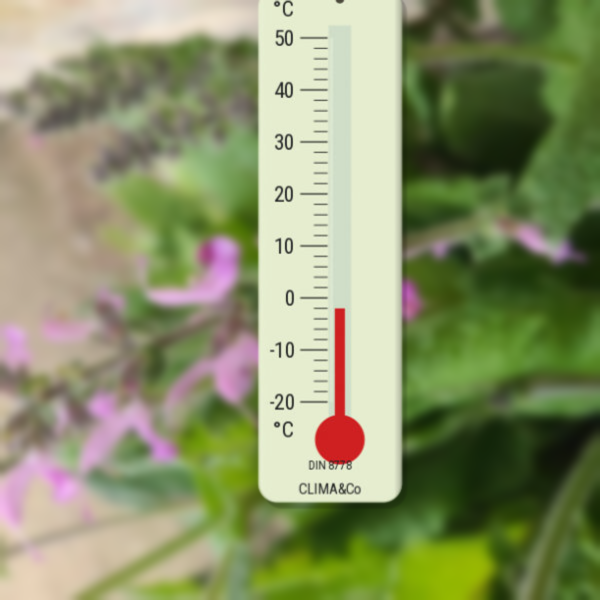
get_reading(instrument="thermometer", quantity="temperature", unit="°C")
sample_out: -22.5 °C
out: -2 °C
